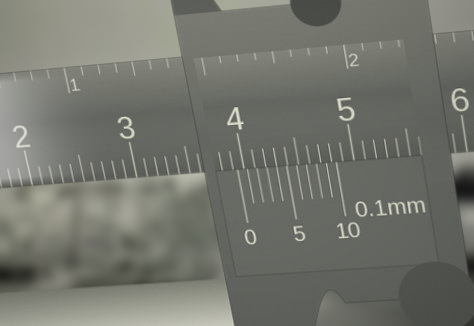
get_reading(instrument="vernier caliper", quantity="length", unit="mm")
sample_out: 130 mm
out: 39.4 mm
